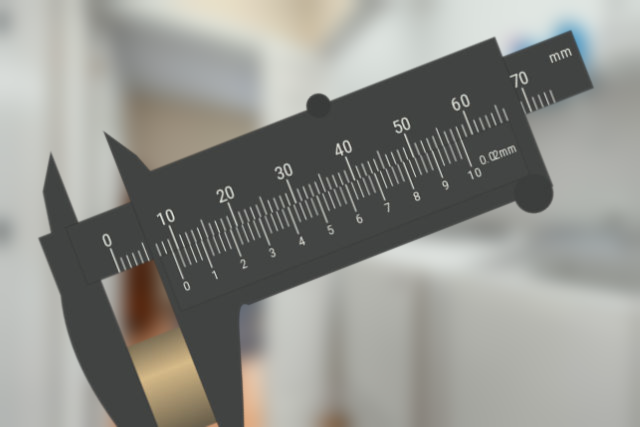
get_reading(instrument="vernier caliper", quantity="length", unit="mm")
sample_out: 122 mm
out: 9.0 mm
